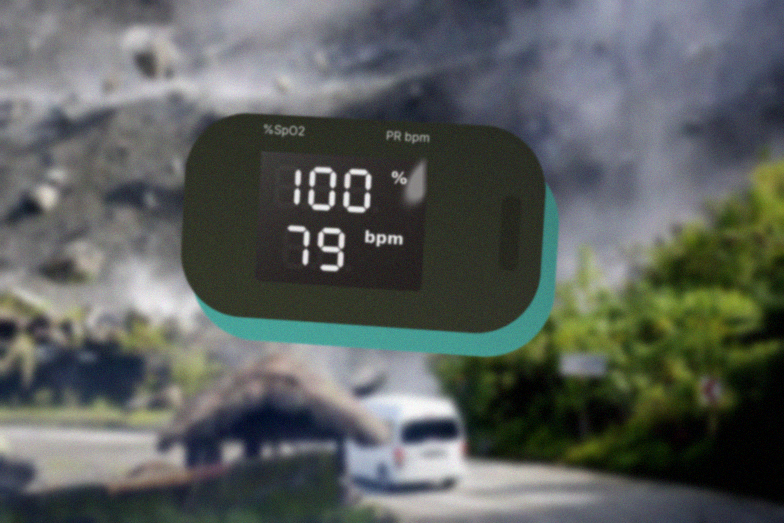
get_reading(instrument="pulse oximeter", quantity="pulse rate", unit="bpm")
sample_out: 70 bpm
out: 79 bpm
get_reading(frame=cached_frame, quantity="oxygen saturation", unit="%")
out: 100 %
